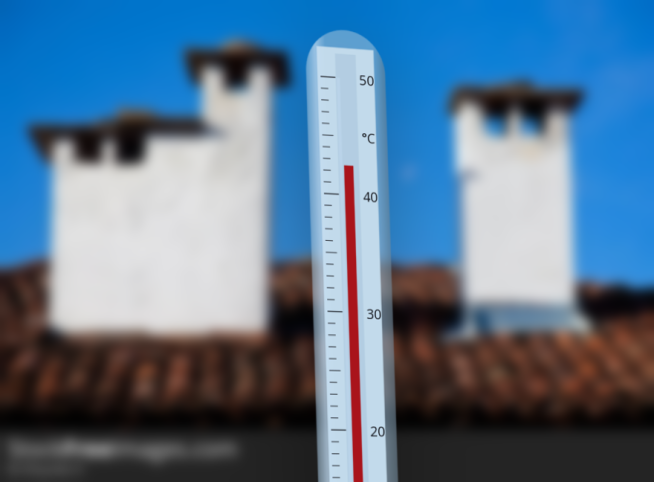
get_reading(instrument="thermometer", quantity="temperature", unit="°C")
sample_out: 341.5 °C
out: 42.5 °C
